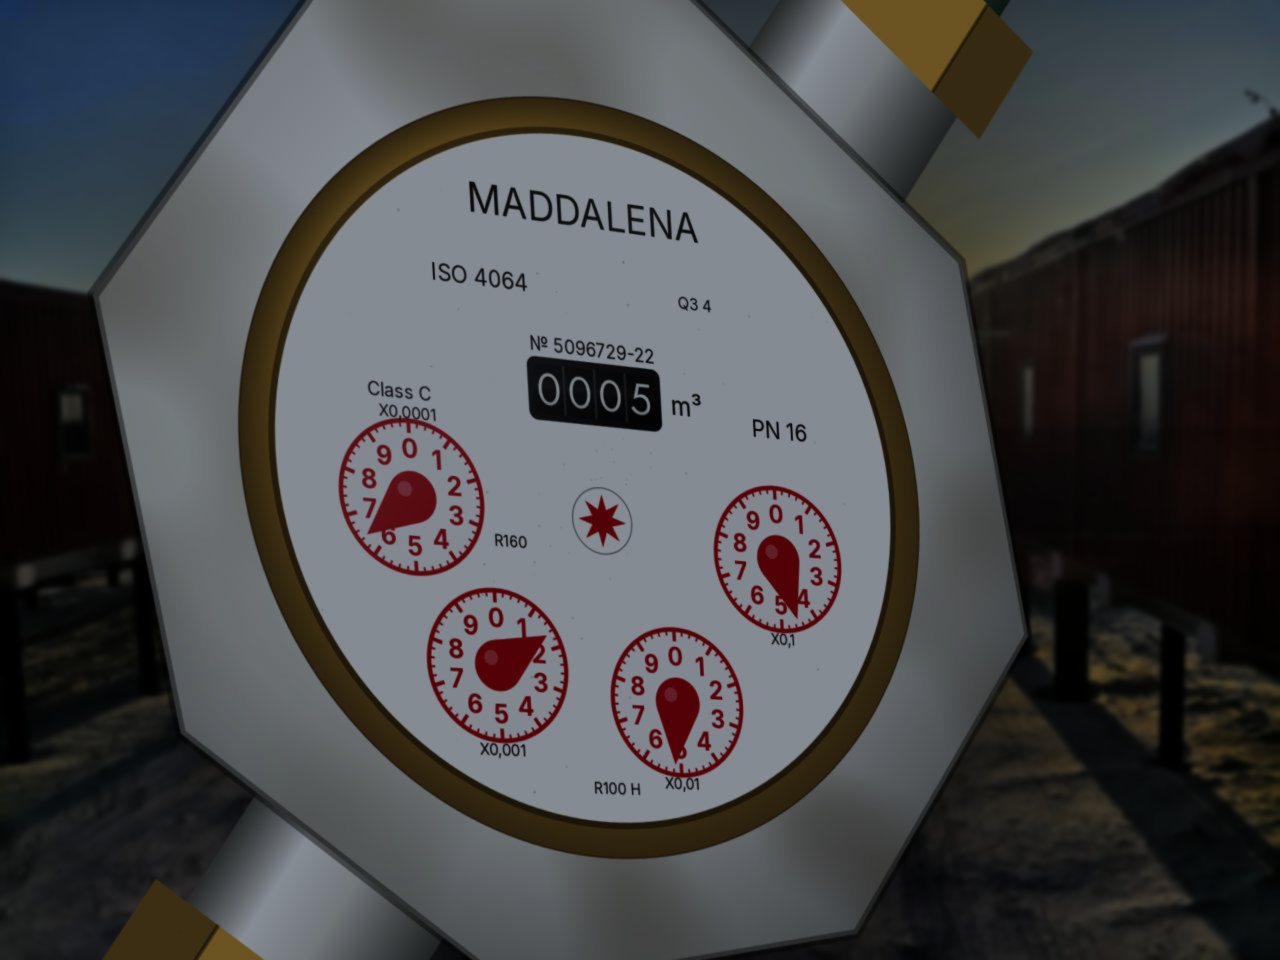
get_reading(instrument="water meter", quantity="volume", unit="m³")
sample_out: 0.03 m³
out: 5.4516 m³
